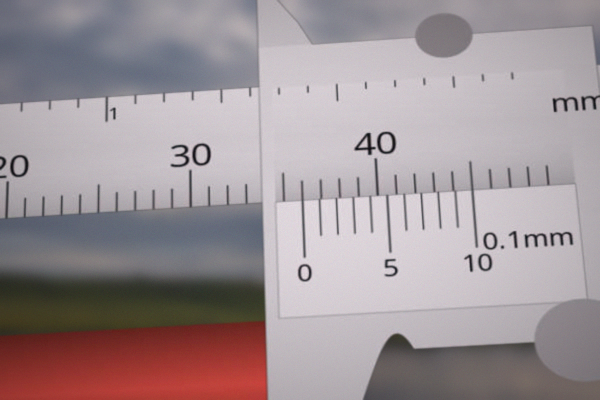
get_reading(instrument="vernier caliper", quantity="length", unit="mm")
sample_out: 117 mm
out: 36.0 mm
